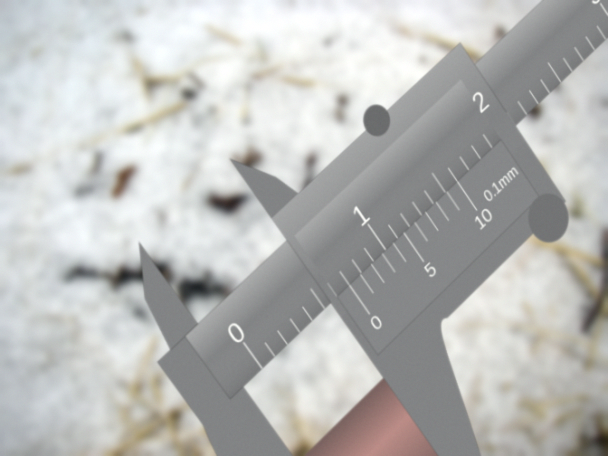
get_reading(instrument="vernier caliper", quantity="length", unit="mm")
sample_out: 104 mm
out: 7.0 mm
